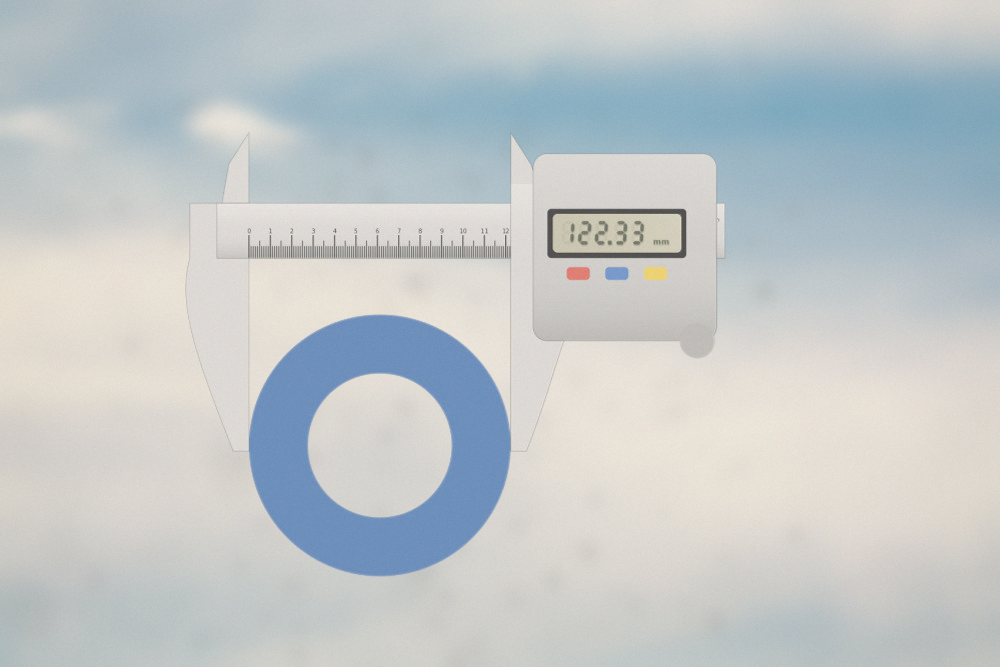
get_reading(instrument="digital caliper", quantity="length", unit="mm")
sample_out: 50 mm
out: 122.33 mm
